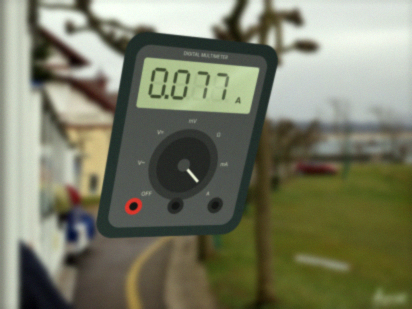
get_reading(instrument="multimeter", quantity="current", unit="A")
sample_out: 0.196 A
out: 0.077 A
